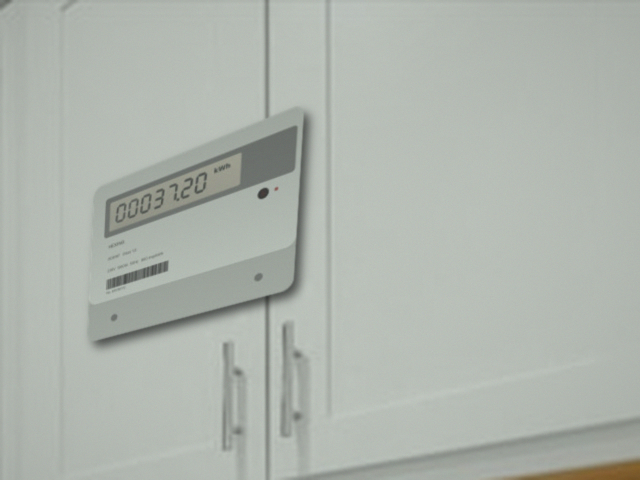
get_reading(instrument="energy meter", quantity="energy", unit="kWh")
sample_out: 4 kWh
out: 37.20 kWh
